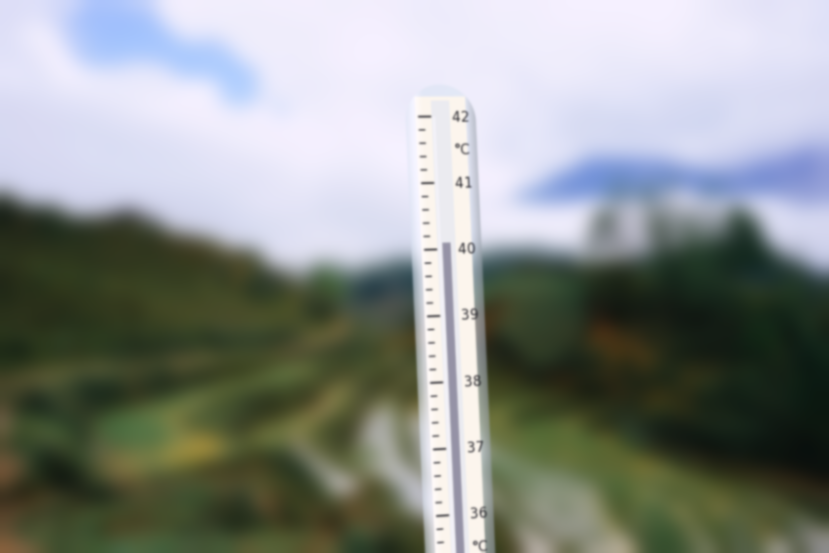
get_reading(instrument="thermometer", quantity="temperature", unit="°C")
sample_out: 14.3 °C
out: 40.1 °C
